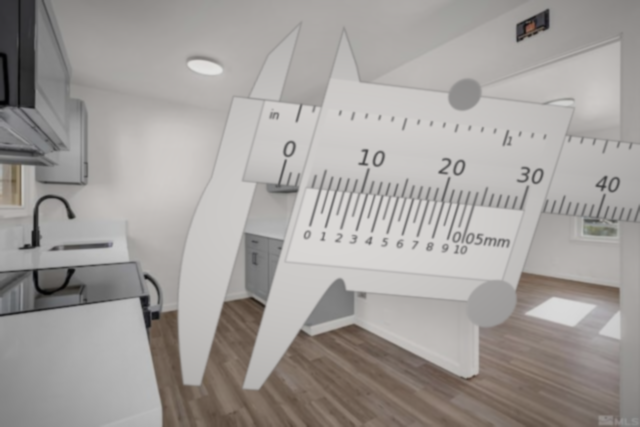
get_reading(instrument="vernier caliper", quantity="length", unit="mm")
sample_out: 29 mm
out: 5.0 mm
